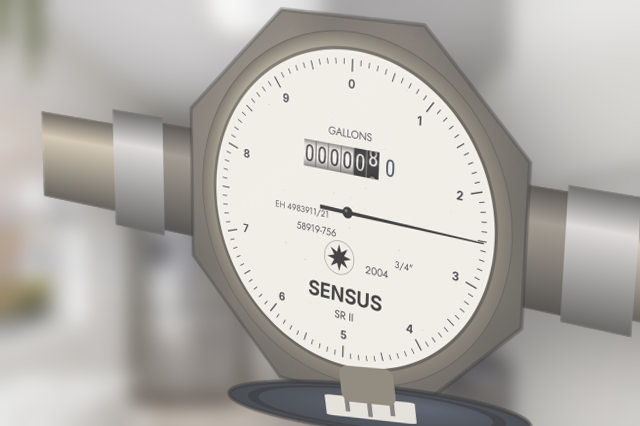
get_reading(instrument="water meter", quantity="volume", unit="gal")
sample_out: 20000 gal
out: 82.5 gal
